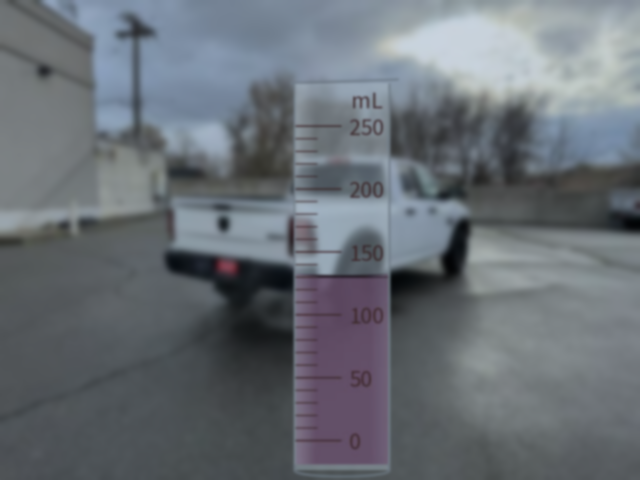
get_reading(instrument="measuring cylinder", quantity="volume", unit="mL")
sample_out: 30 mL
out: 130 mL
